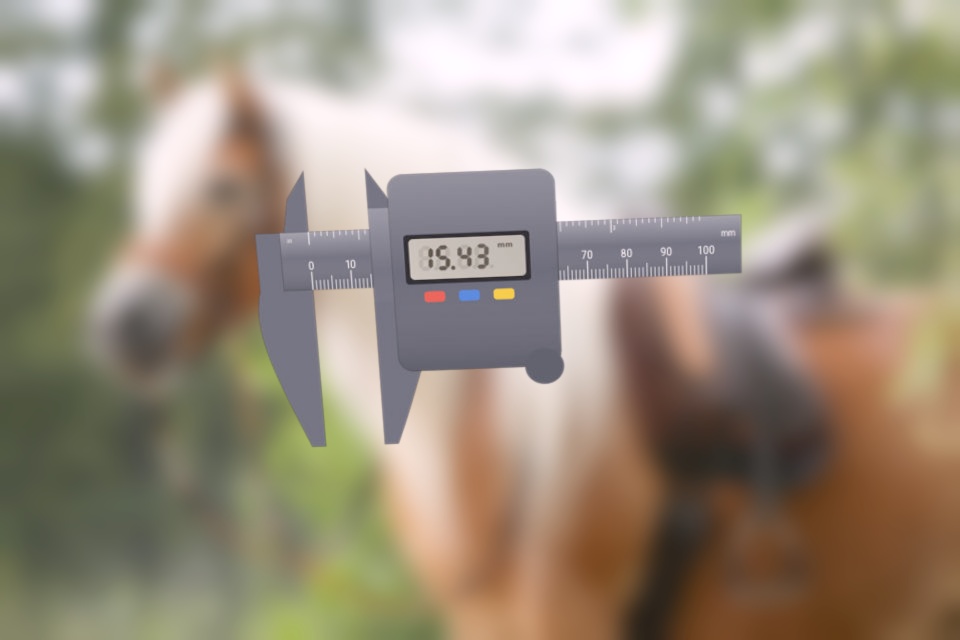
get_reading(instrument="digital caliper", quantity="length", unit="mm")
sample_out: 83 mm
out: 15.43 mm
